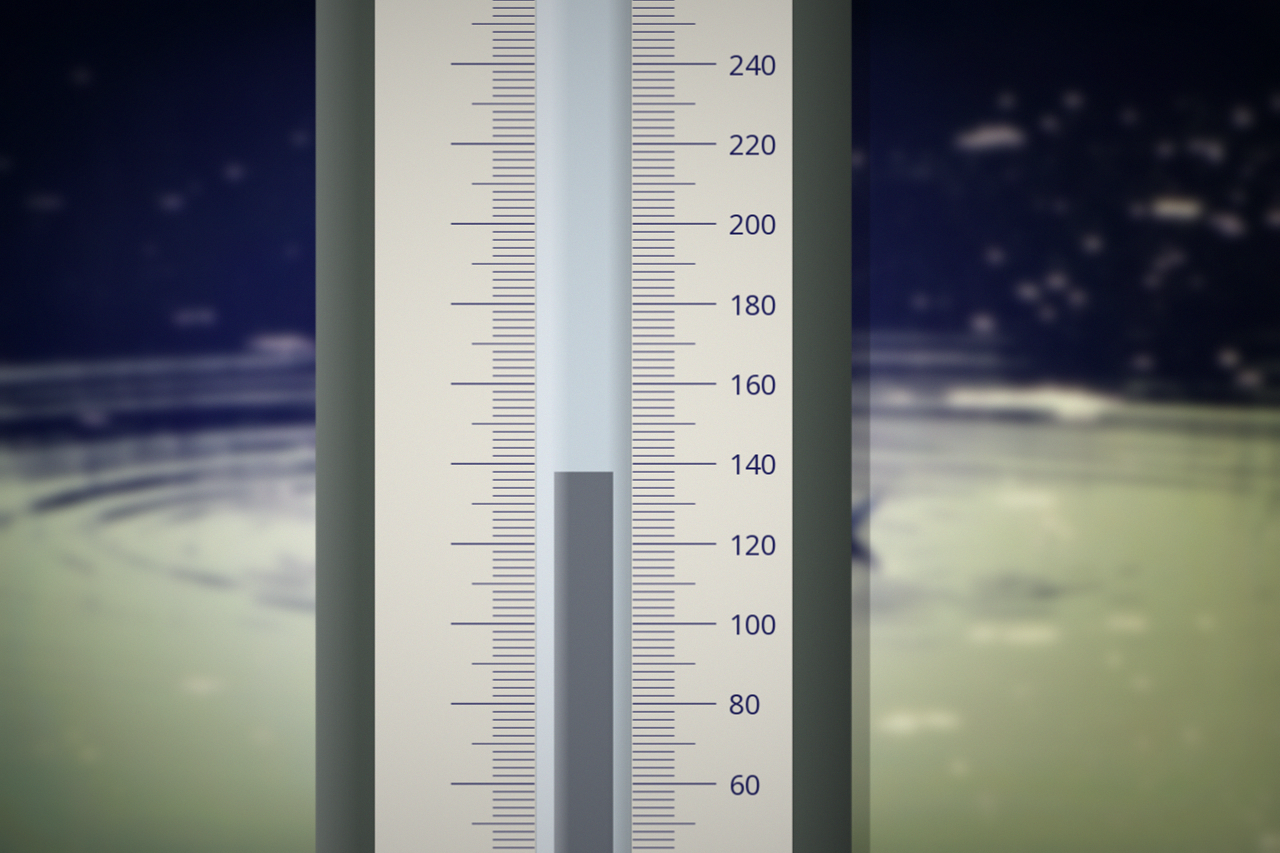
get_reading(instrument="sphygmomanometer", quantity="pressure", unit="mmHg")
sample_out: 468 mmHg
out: 138 mmHg
